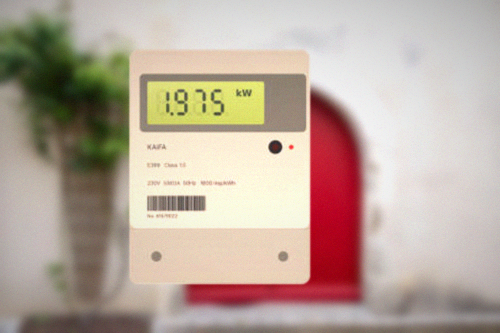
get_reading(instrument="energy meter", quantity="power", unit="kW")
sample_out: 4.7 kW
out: 1.975 kW
